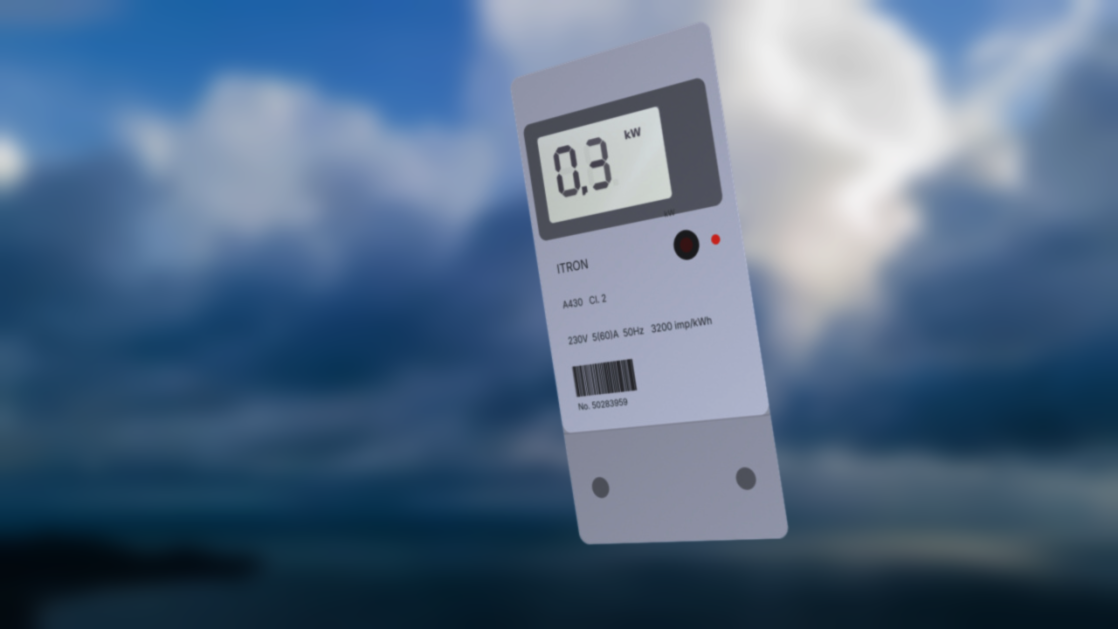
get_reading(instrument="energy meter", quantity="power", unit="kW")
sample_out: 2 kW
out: 0.3 kW
